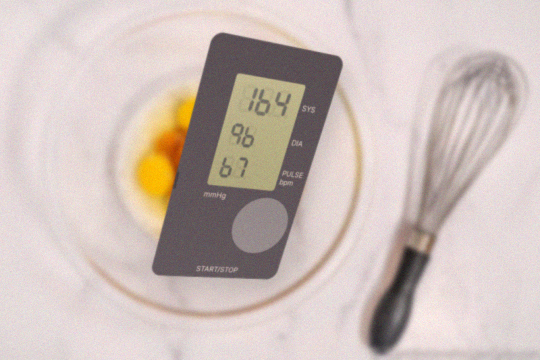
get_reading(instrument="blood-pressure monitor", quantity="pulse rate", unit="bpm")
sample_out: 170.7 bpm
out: 67 bpm
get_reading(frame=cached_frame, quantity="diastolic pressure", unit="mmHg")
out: 96 mmHg
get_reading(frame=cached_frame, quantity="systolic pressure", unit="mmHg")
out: 164 mmHg
